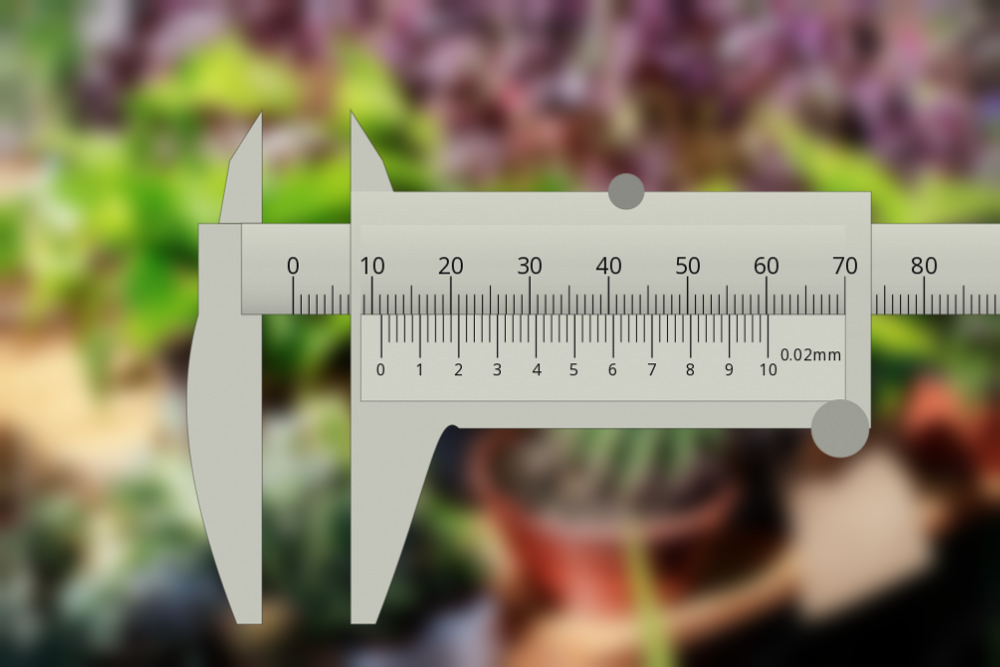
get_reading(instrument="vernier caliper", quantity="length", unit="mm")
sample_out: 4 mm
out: 11.2 mm
